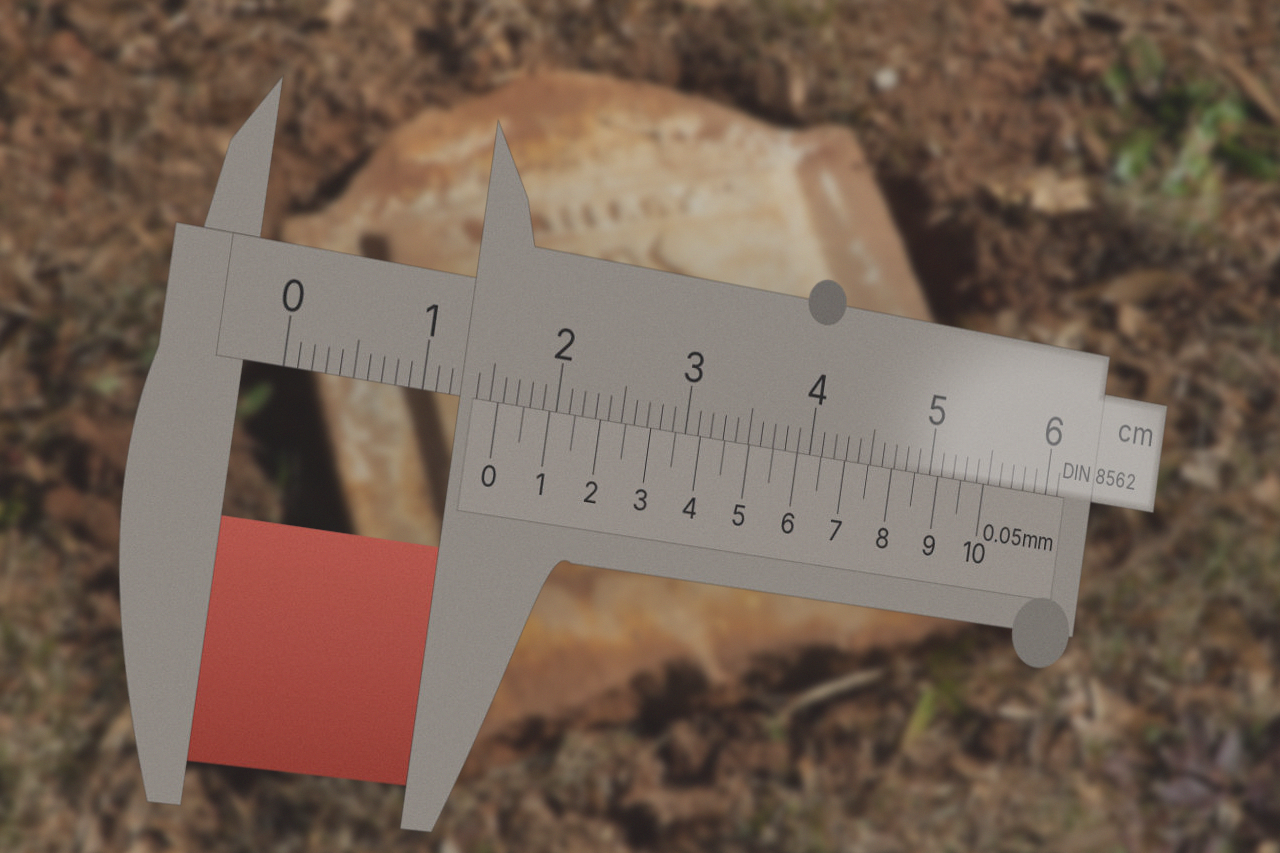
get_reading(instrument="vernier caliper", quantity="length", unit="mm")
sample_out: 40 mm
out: 15.6 mm
